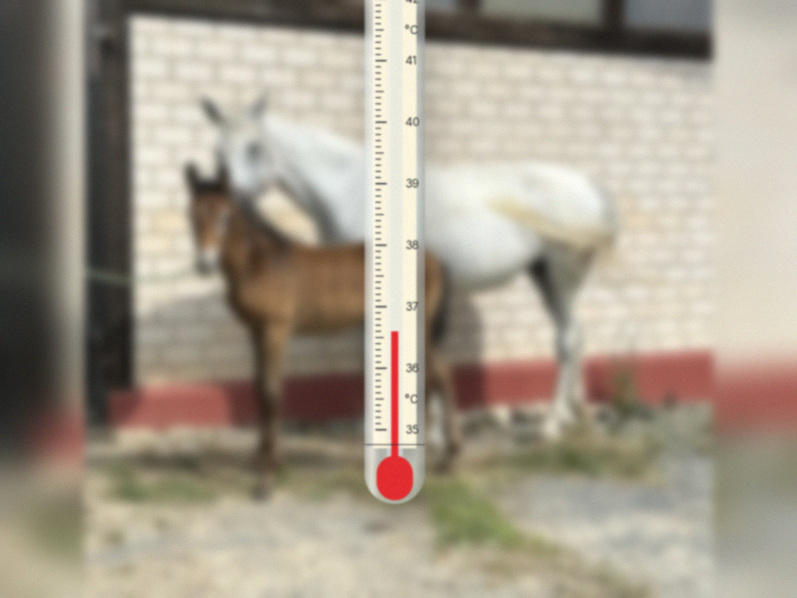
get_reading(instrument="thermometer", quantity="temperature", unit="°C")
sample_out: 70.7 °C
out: 36.6 °C
